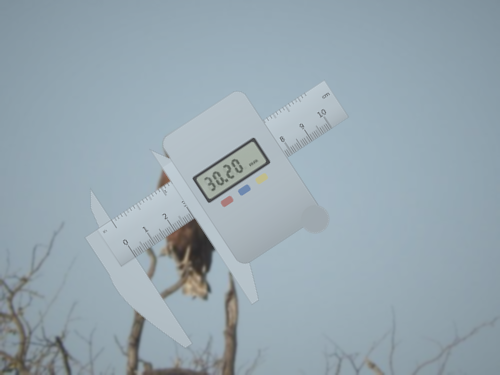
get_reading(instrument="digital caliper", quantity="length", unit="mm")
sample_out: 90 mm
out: 30.20 mm
